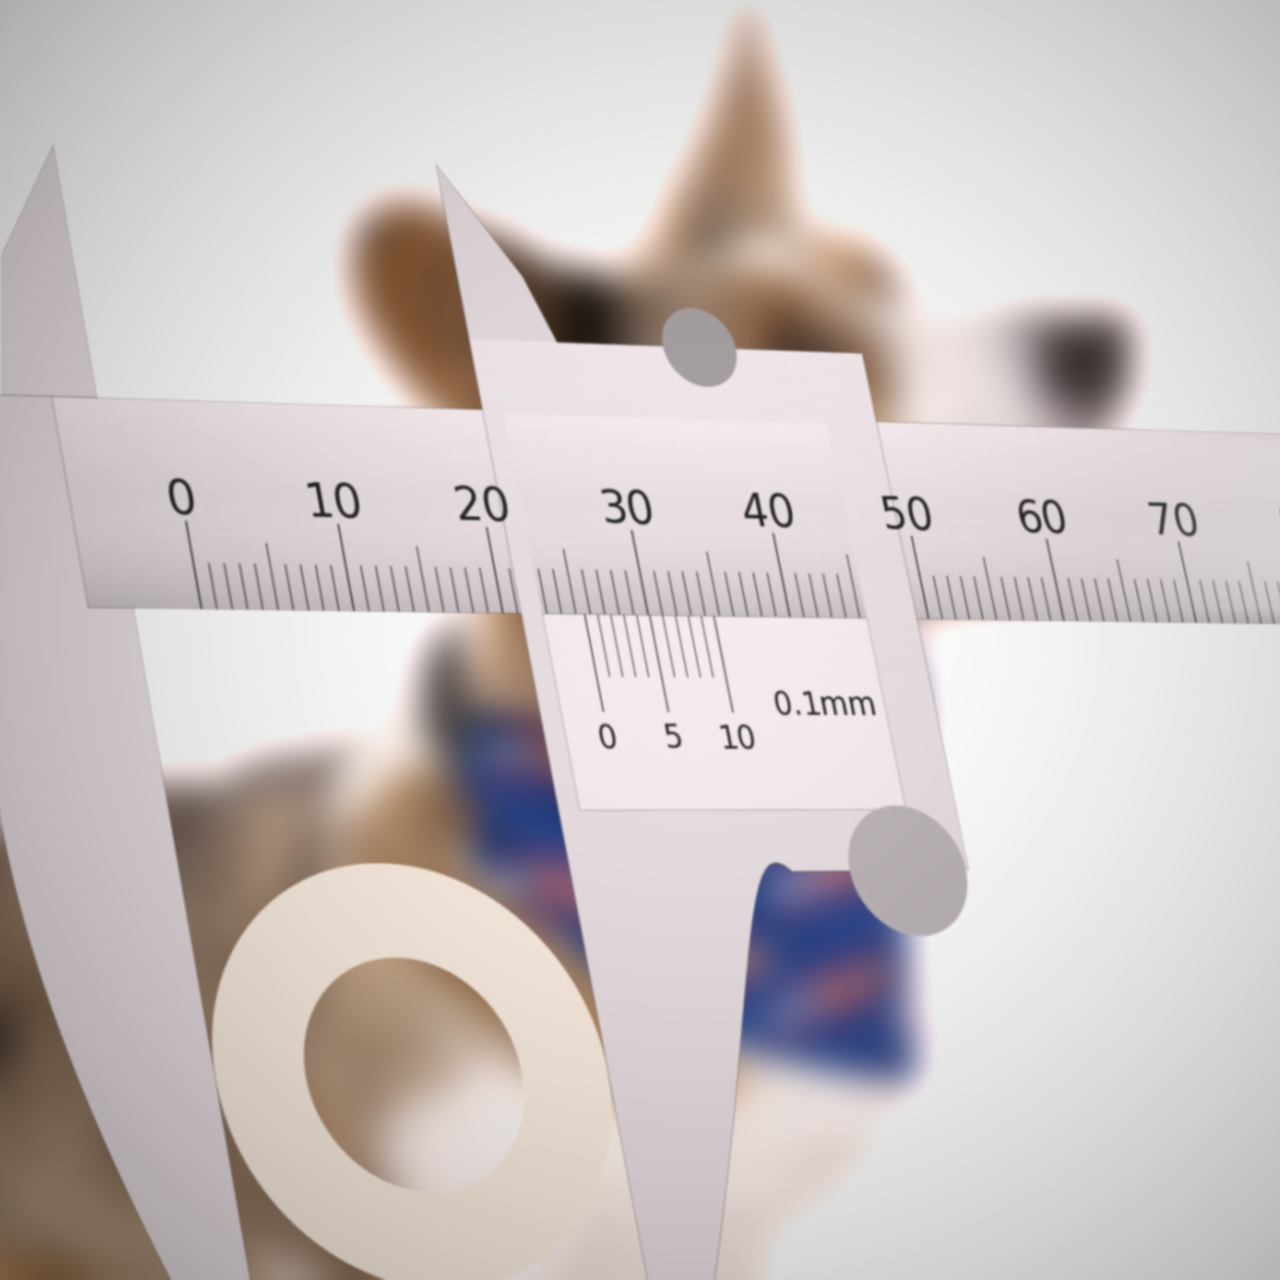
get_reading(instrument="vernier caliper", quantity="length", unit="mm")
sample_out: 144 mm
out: 25.6 mm
